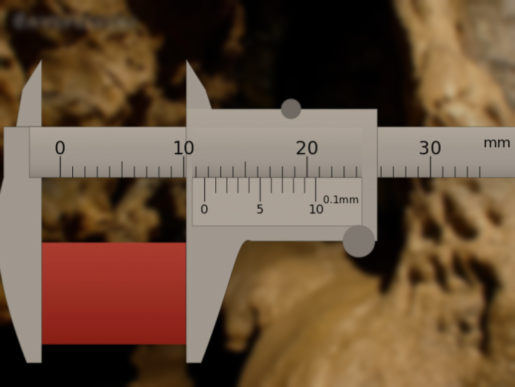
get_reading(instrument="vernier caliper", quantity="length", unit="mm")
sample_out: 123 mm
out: 11.7 mm
